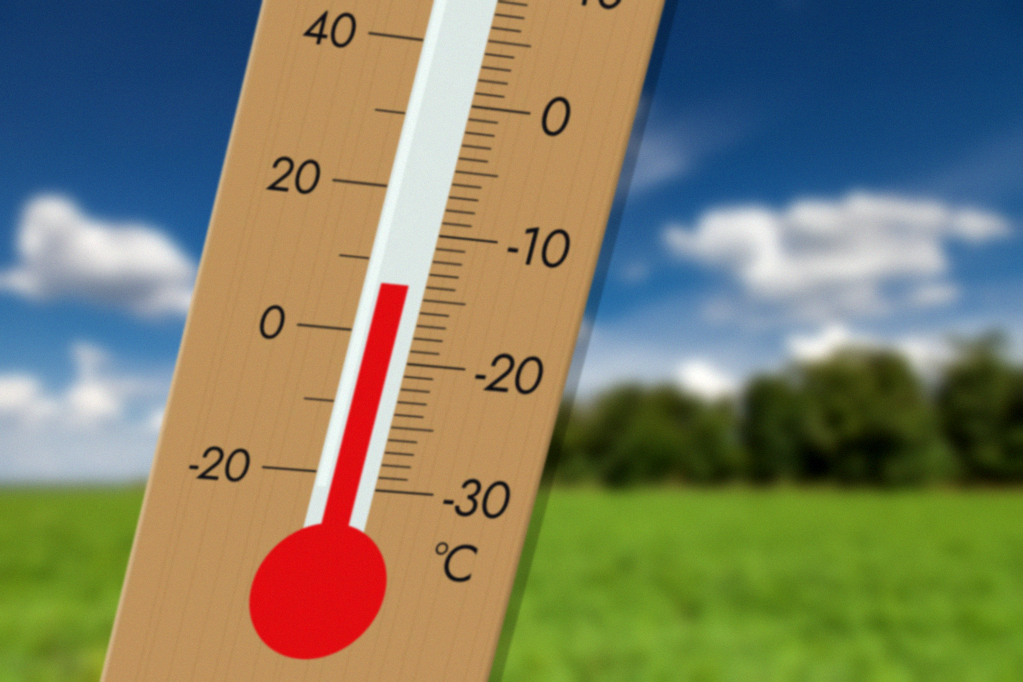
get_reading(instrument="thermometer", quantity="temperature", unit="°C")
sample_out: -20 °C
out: -14 °C
